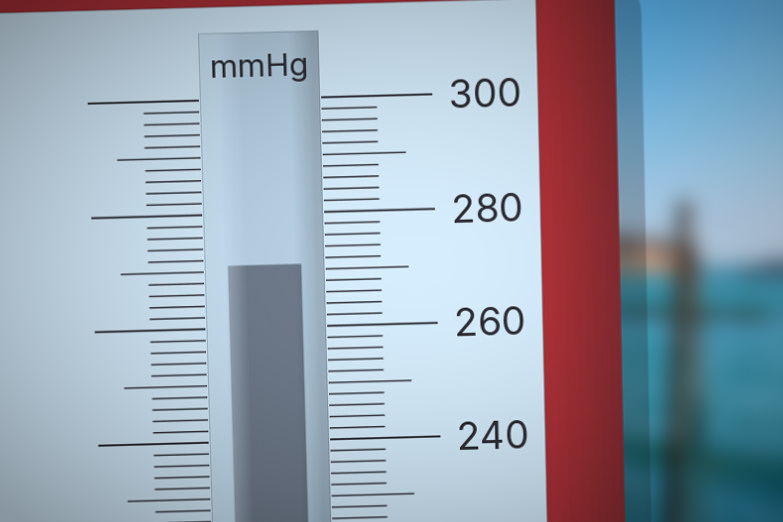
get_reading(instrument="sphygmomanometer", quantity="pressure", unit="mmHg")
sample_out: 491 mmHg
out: 271 mmHg
